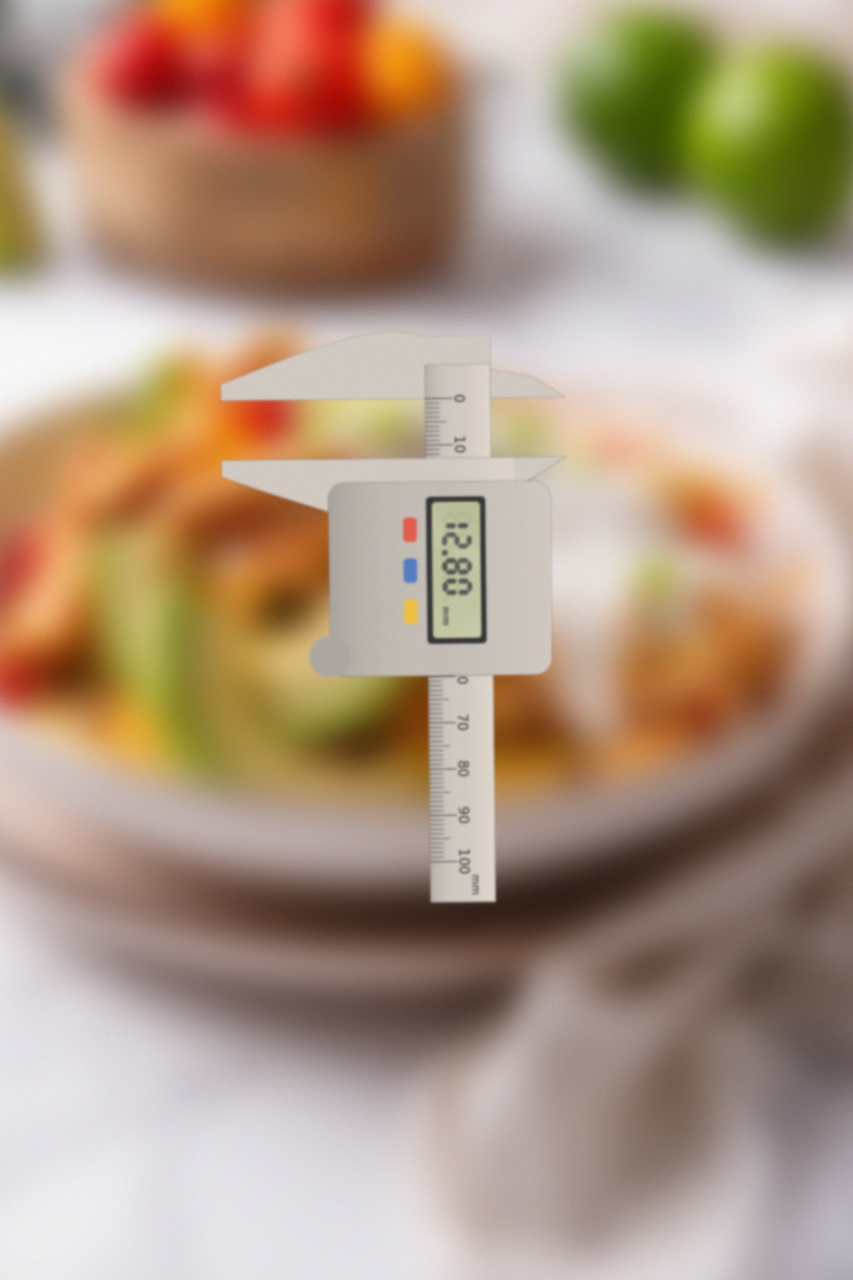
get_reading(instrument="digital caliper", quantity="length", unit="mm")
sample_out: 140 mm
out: 12.80 mm
